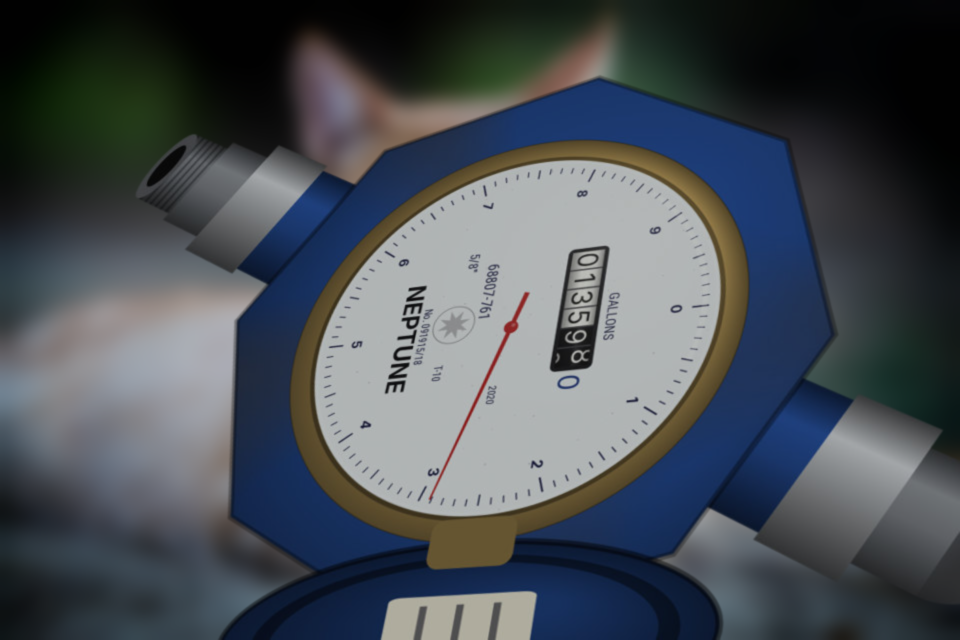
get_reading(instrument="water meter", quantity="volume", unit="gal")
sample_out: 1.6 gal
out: 135982.9 gal
